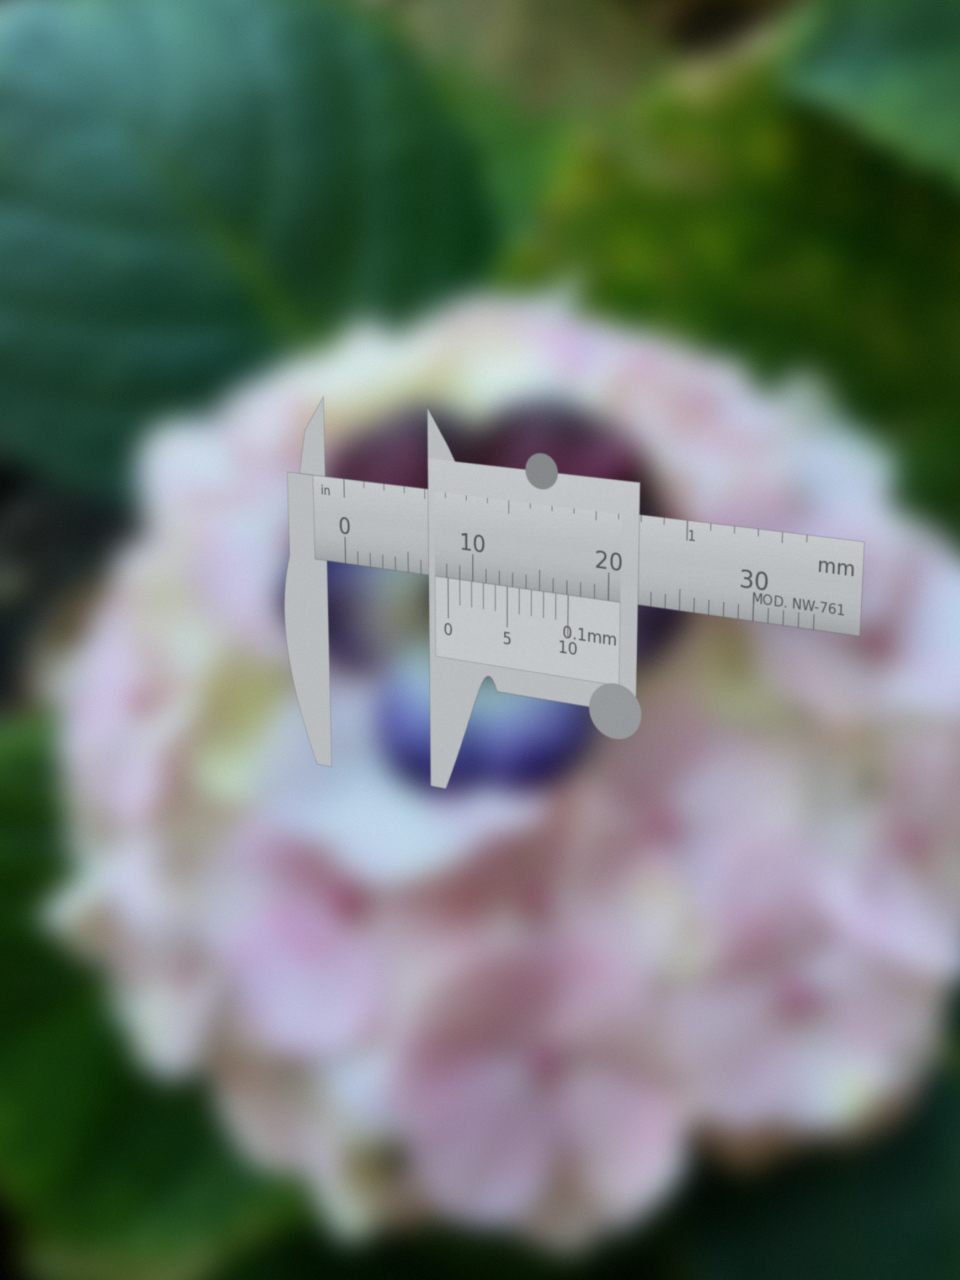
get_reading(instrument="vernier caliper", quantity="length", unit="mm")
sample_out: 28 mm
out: 8.1 mm
